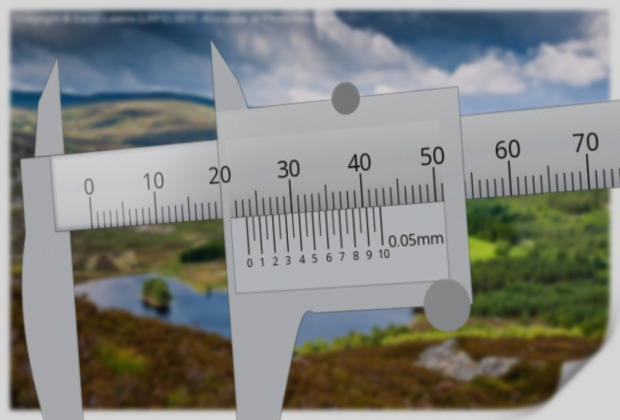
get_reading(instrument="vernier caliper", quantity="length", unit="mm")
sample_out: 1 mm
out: 23.4 mm
